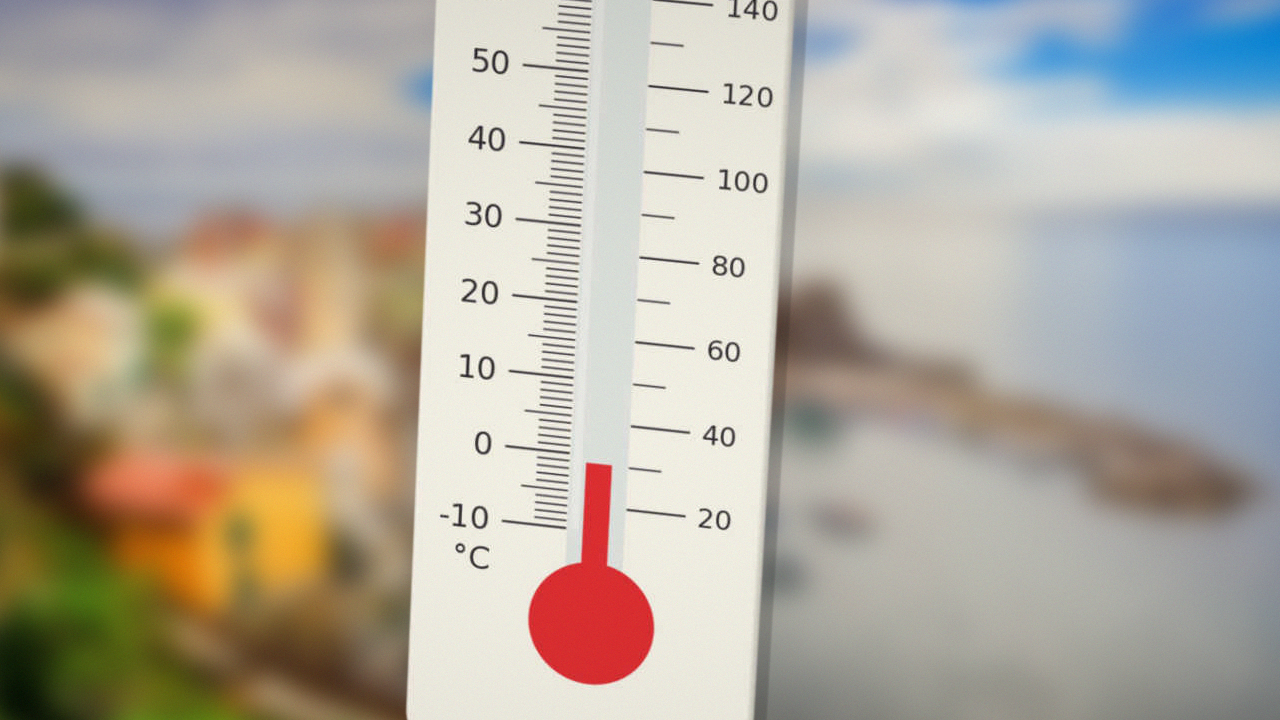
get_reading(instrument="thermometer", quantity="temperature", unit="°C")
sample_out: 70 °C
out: -1 °C
